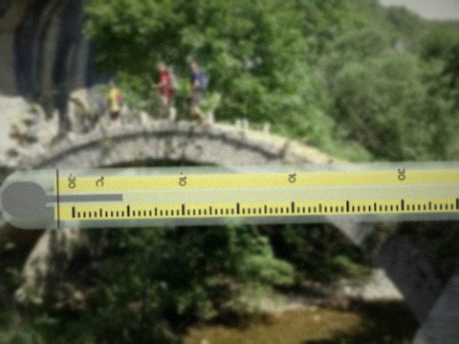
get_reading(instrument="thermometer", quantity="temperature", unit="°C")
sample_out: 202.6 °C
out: -21 °C
